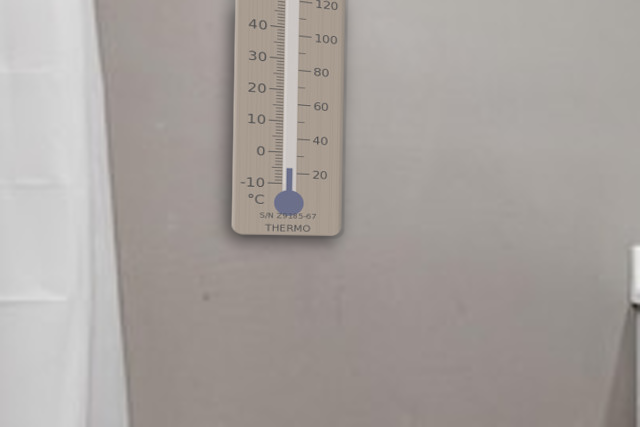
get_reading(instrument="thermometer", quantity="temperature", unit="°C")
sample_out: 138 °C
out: -5 °C
